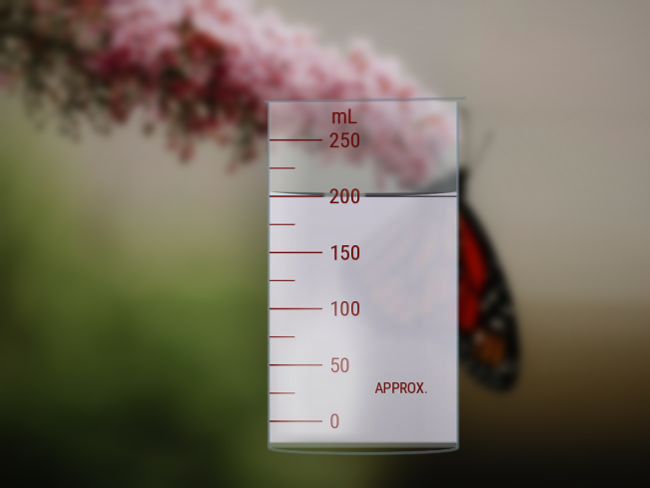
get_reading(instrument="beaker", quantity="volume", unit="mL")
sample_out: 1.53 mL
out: 200 mL
